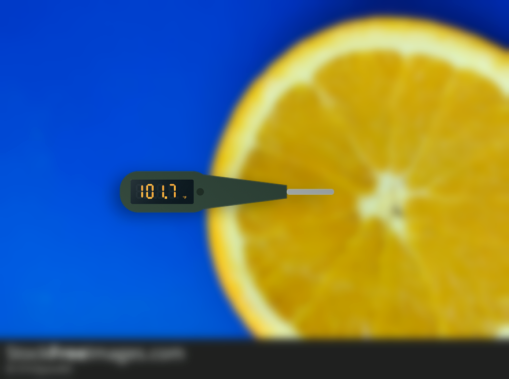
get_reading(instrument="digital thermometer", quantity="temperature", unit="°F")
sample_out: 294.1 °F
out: 101.7 °F
